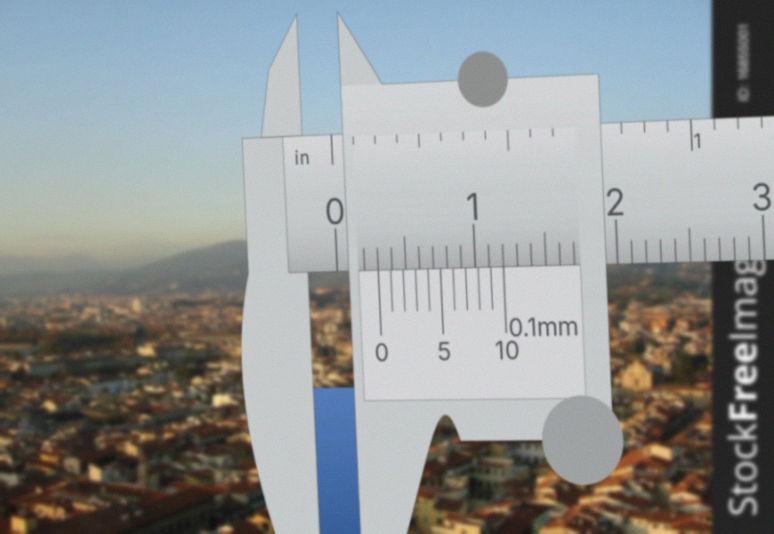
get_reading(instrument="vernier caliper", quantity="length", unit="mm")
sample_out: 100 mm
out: 3.0 mm
